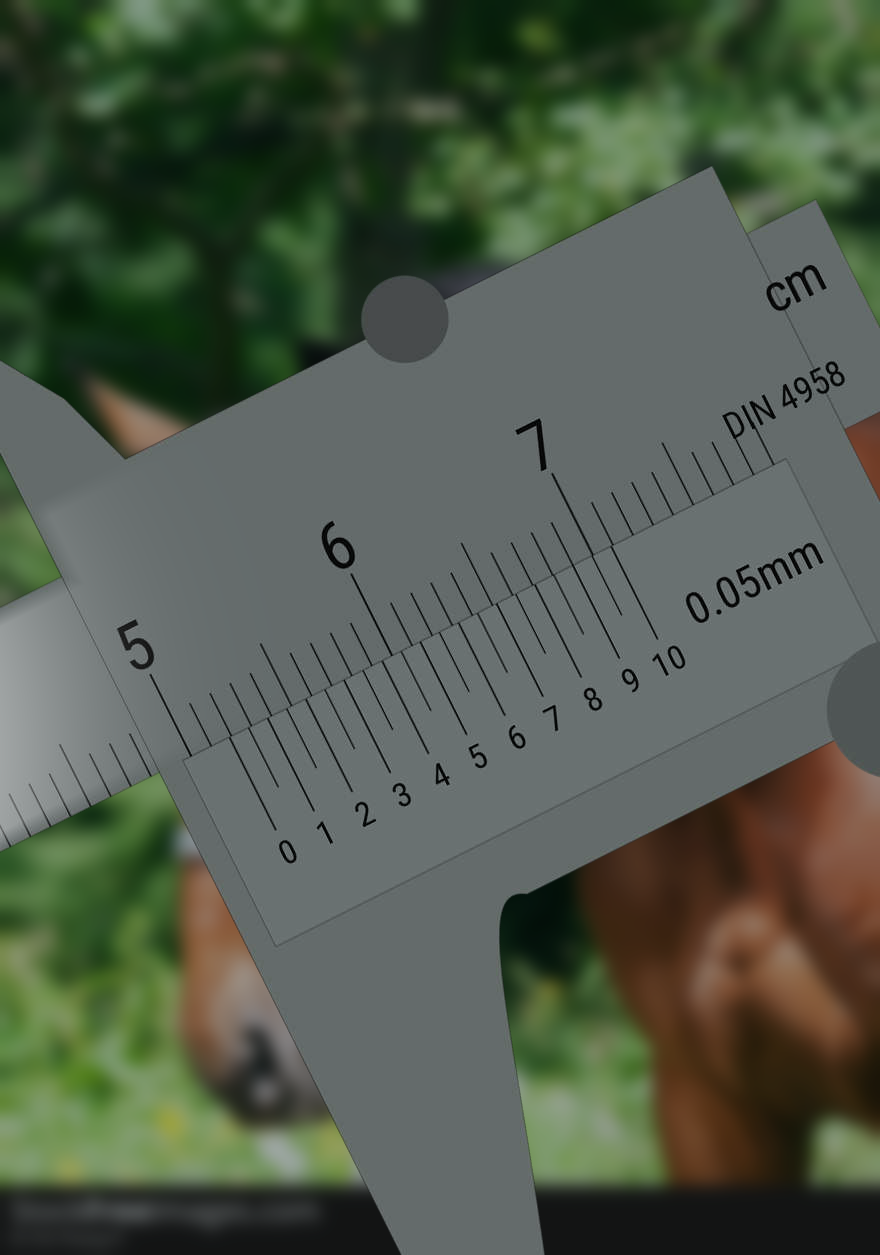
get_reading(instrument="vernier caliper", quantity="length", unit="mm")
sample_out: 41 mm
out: 51.9 mm
